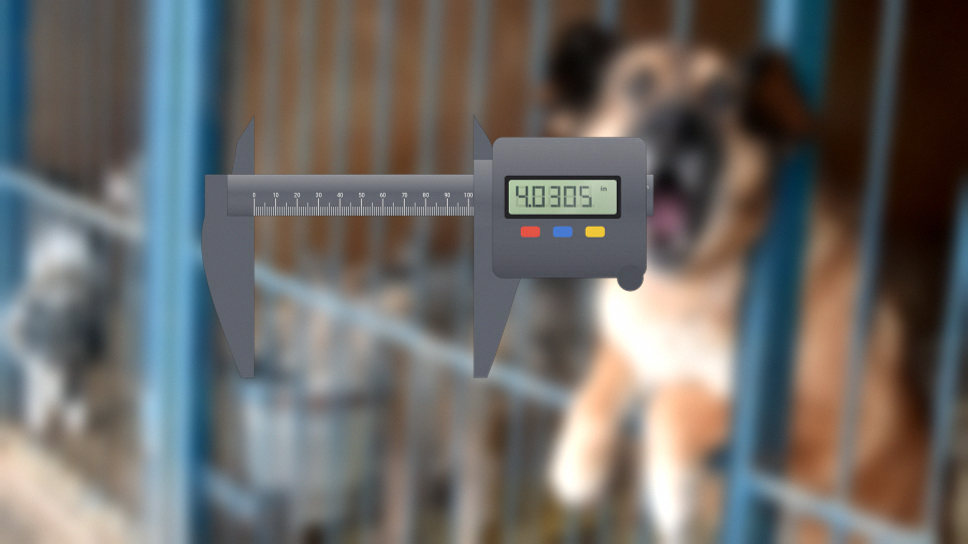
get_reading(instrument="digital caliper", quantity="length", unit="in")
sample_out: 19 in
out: 4.0305 in
